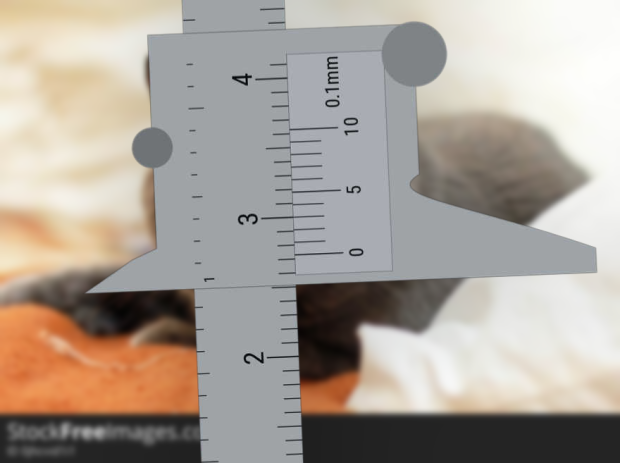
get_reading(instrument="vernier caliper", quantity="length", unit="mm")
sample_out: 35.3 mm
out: 27.3 mm
